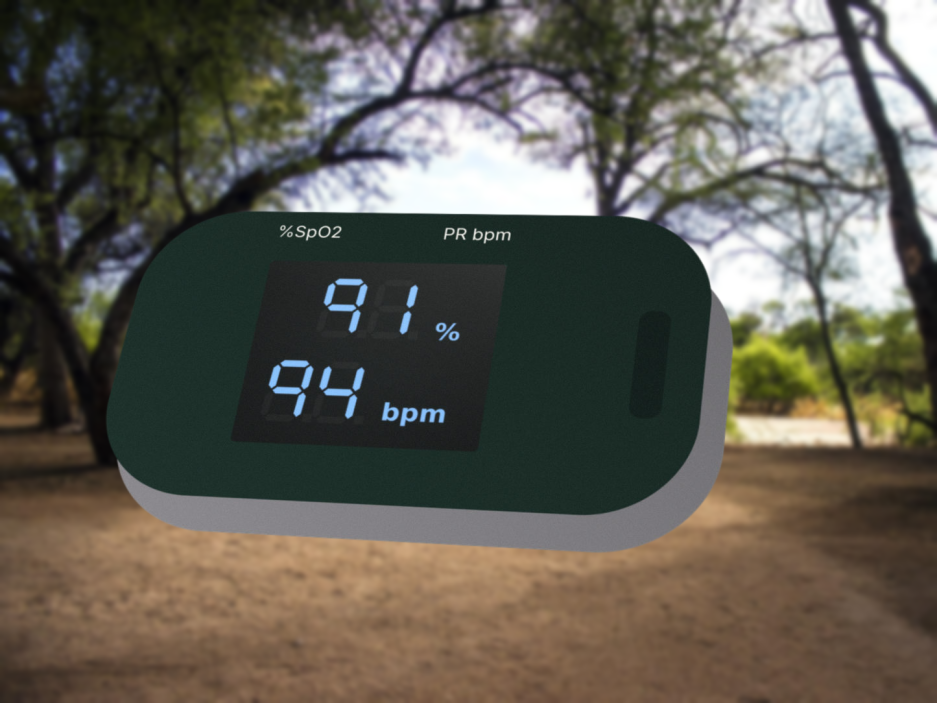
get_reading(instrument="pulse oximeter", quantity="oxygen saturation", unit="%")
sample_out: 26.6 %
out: 91 %
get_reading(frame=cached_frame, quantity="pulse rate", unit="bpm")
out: 94 bpm
